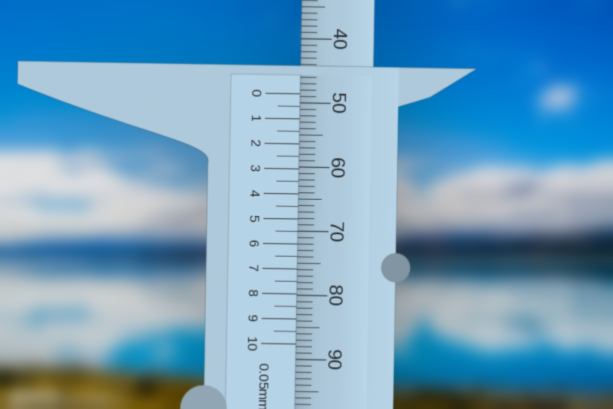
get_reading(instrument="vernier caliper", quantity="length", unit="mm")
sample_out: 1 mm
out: 48.6 mm
